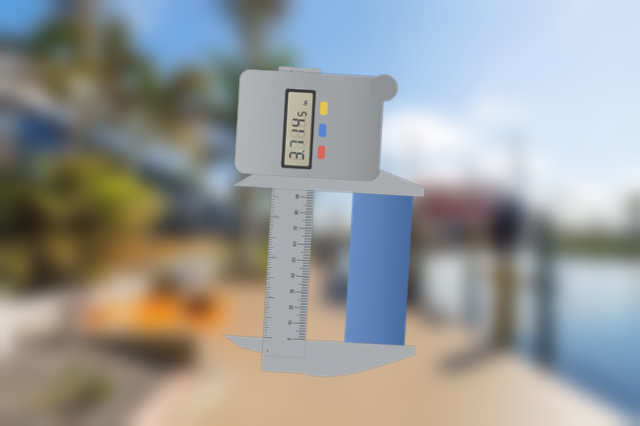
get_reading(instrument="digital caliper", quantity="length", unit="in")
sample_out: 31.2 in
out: 3.7145 in
